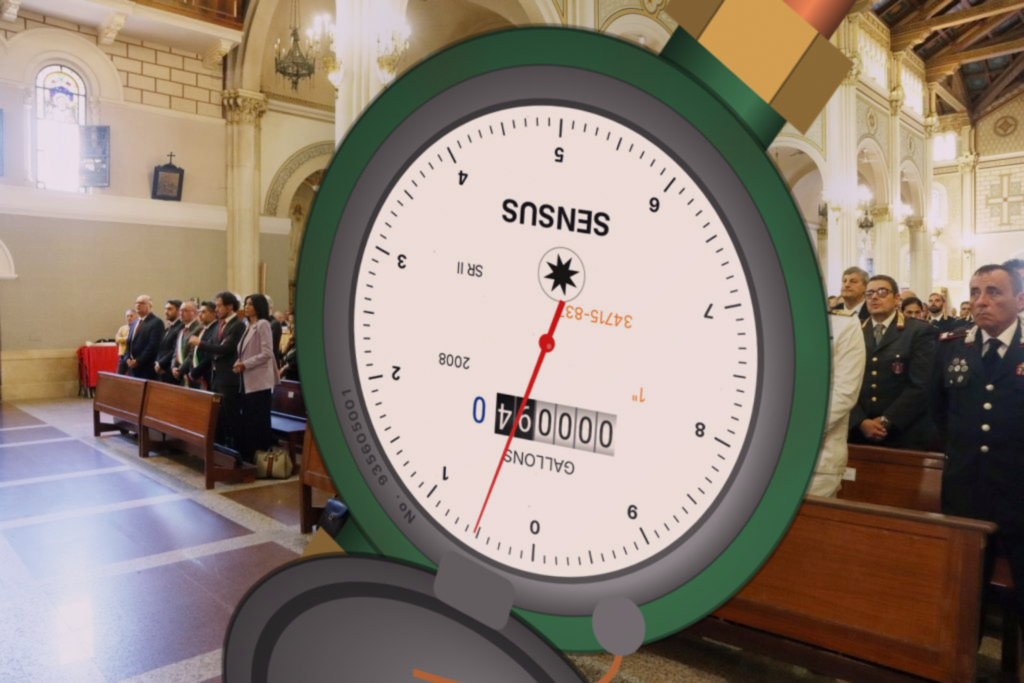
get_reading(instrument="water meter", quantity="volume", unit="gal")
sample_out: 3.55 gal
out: 940.5 gal
